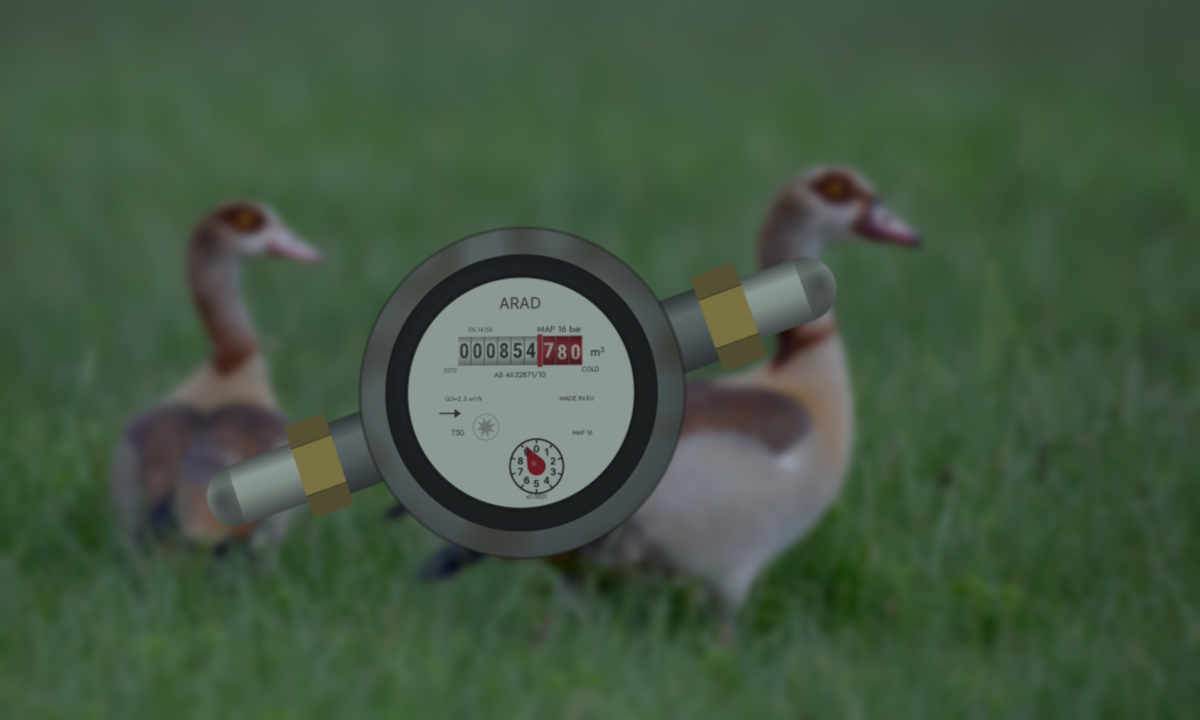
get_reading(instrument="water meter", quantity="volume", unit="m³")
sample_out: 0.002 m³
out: 854.7799 m³
